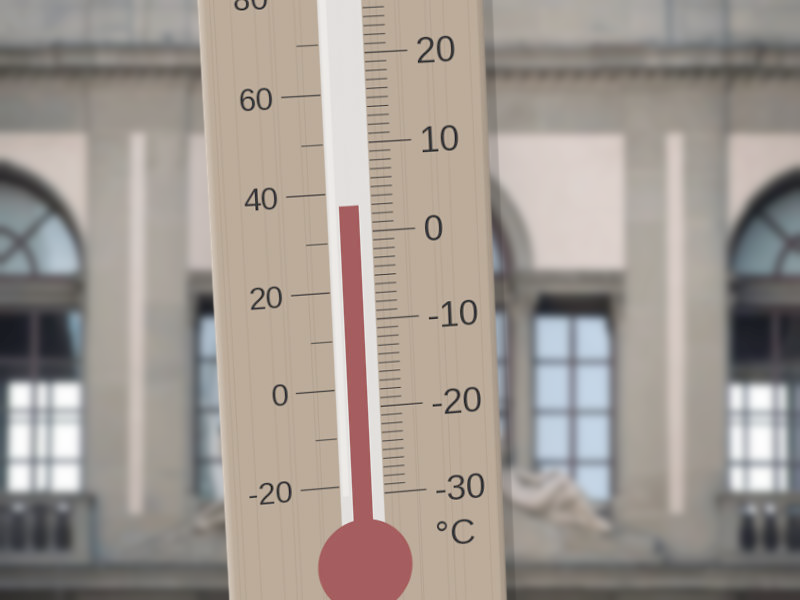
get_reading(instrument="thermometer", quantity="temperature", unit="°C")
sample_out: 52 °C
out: 3 °C
